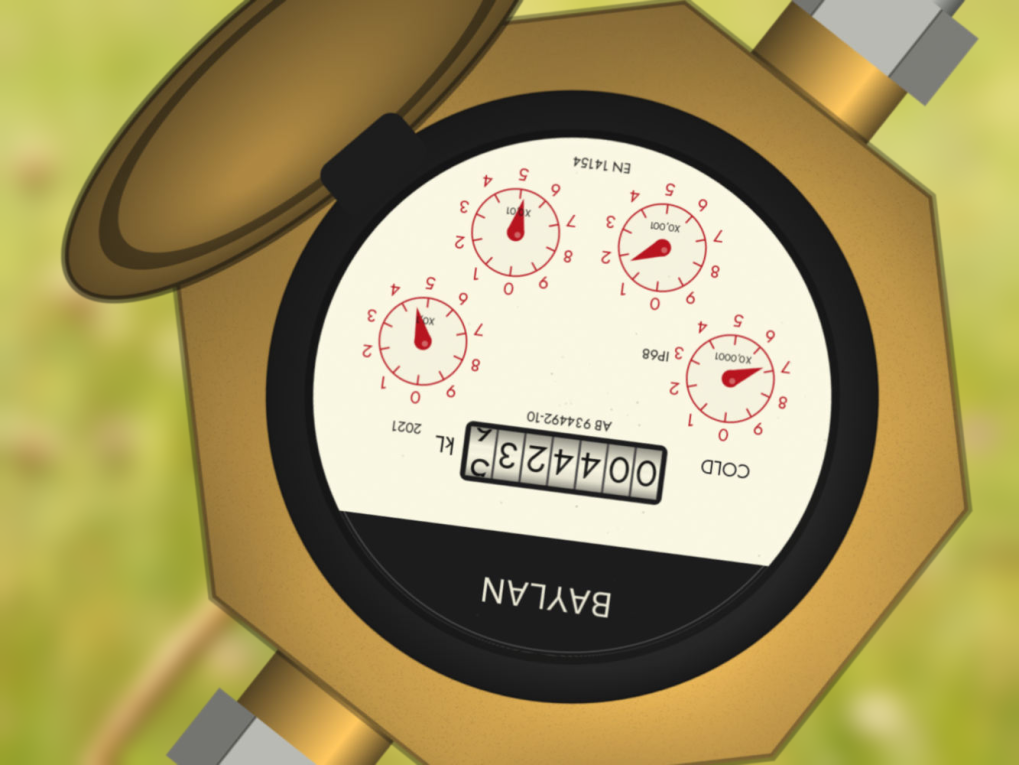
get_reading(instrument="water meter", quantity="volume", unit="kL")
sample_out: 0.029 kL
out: 44235.4516 kL
